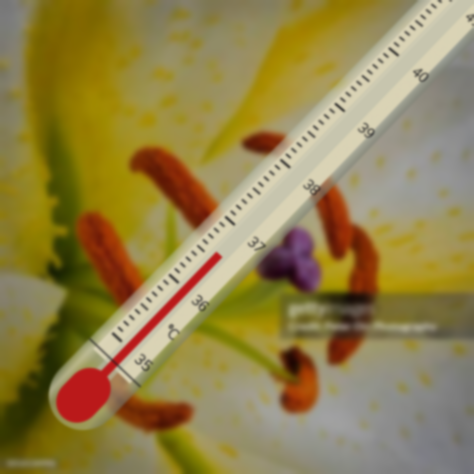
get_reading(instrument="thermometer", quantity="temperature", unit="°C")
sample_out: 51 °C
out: 36.6 °C
